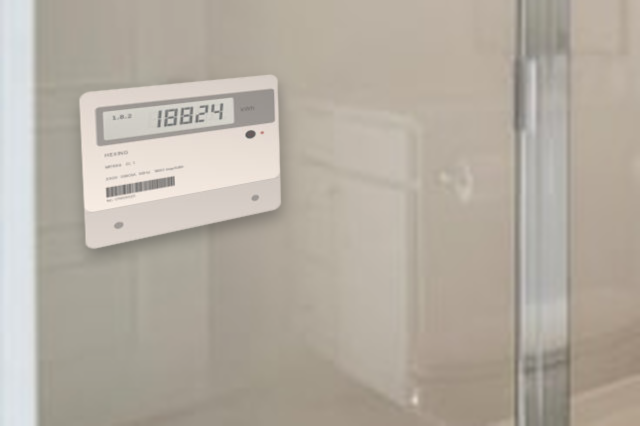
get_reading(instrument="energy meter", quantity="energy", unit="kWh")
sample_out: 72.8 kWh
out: 18824 kWh
